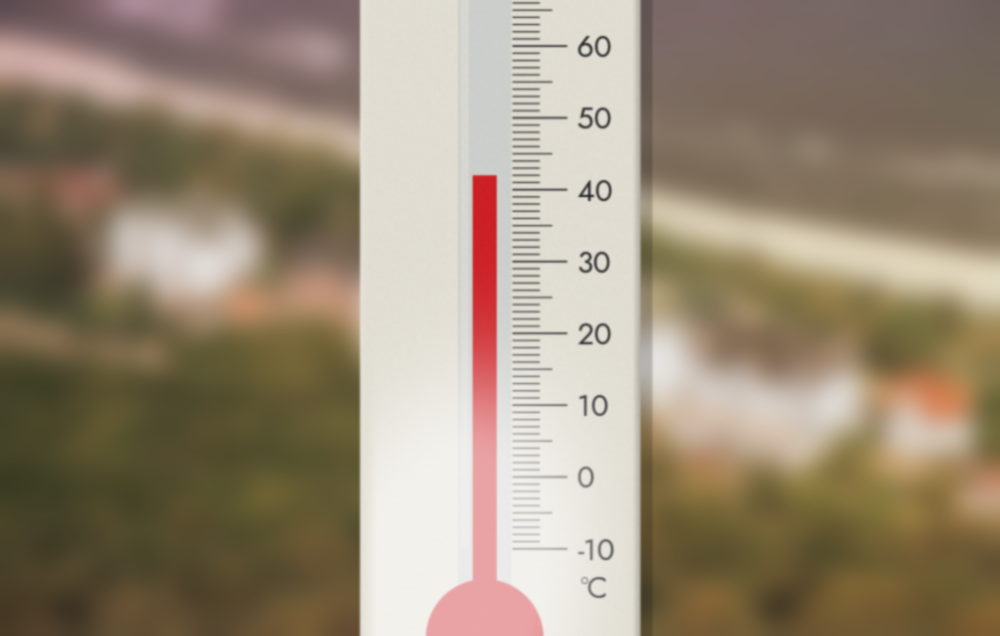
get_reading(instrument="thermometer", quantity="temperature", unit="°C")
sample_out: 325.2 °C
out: 42 °C
